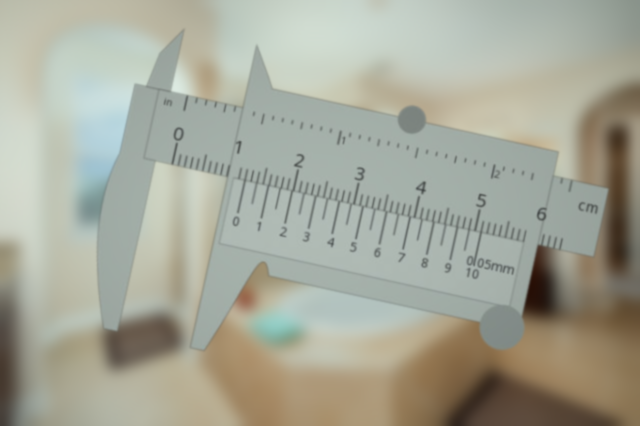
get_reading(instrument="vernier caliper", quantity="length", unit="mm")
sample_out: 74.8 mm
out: 12.0 mm
